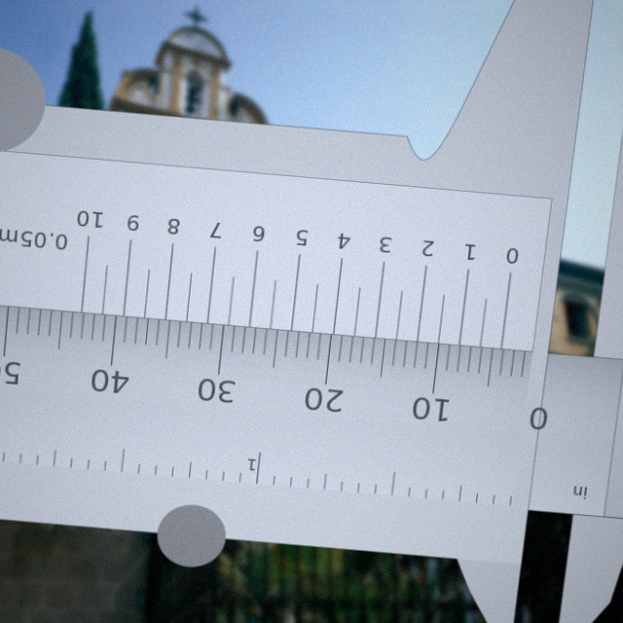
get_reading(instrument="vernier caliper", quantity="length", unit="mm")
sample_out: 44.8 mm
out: 4.2 mm
